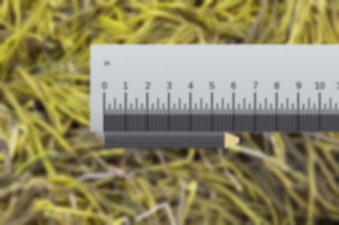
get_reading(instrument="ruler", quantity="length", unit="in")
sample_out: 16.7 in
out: 6.5 in
